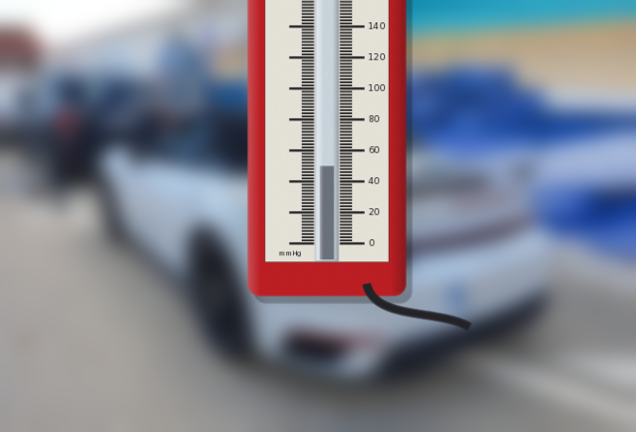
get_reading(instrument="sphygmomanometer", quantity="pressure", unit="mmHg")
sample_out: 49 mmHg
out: 50 mmHg
